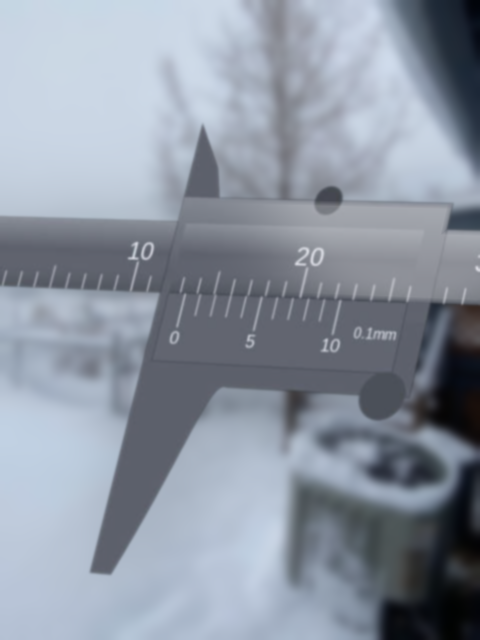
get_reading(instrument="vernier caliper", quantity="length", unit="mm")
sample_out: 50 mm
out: 13.3 mm
